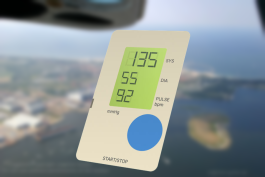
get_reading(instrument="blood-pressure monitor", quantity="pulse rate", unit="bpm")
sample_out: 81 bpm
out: 92 bpm
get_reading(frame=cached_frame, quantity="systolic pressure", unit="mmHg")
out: 135 mmHg
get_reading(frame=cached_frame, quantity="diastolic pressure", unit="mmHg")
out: 55 mmHg
